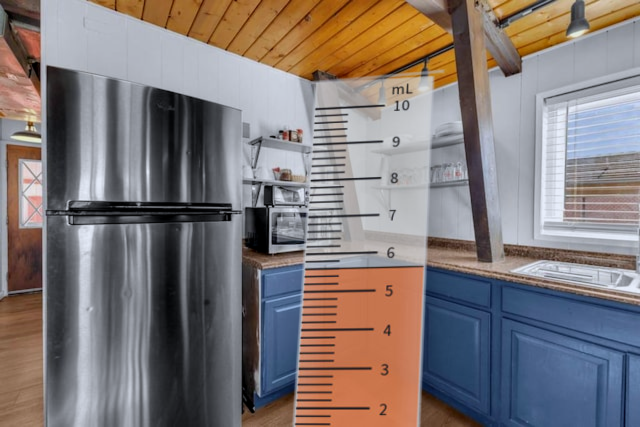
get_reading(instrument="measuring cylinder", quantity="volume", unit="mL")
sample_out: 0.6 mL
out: 5.6 mL
